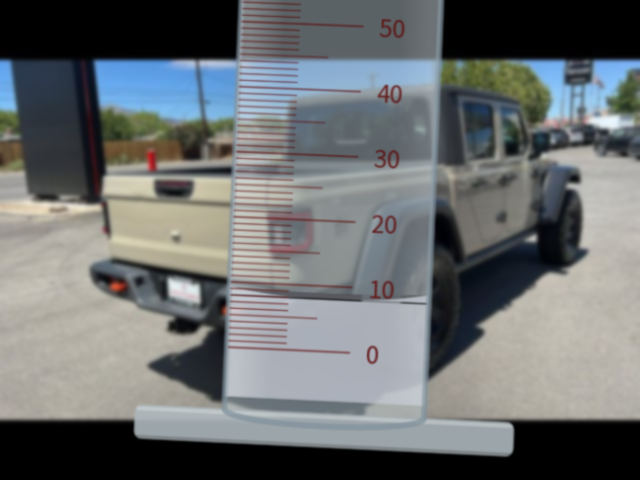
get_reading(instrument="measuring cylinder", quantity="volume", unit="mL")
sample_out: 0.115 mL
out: 8 mL
